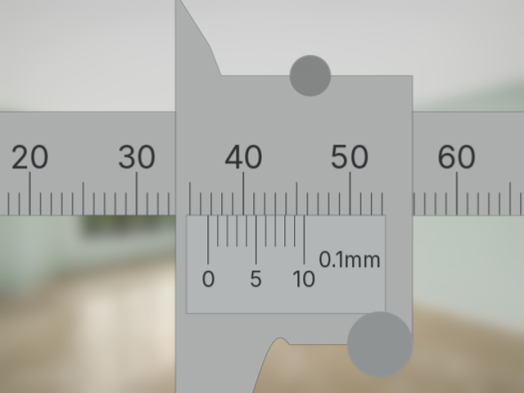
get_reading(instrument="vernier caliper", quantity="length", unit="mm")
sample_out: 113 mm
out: 36.7 mm
